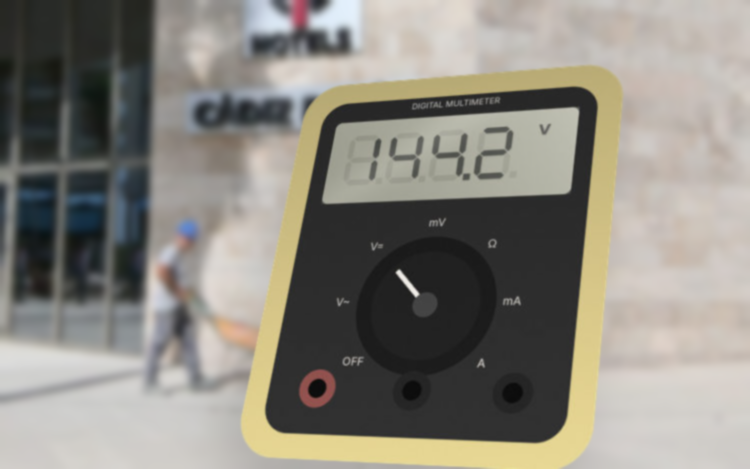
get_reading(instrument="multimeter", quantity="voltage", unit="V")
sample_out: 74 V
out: 144.2 V
